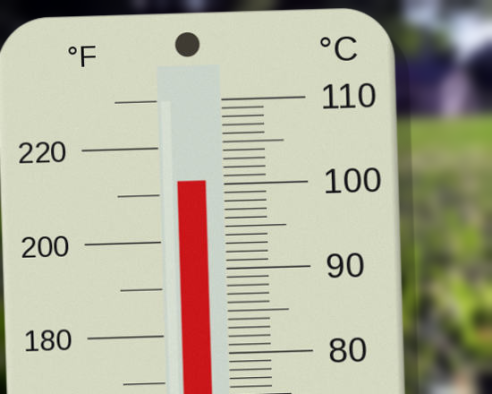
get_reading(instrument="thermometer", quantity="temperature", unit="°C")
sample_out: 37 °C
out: 100.5 °C
